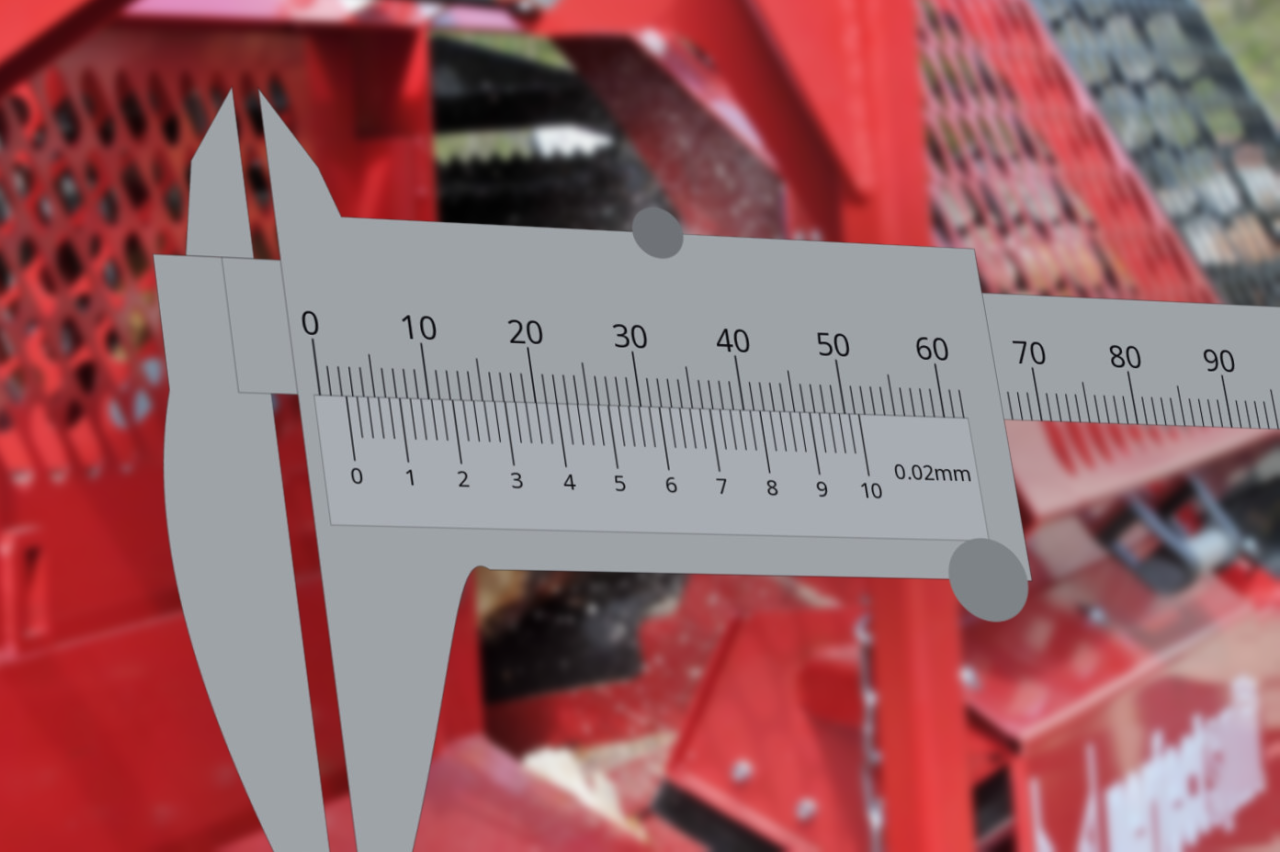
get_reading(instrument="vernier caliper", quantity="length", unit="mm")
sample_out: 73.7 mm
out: 2.4 mm
